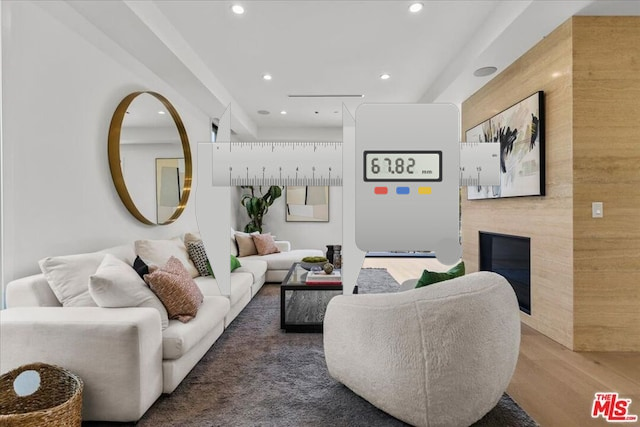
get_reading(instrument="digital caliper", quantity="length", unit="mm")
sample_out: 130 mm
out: 67.82 mm
